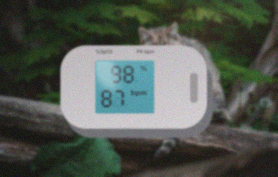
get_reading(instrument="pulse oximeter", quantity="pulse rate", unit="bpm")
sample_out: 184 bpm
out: 87 bpm
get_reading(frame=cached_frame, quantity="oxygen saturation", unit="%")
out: 98 %
